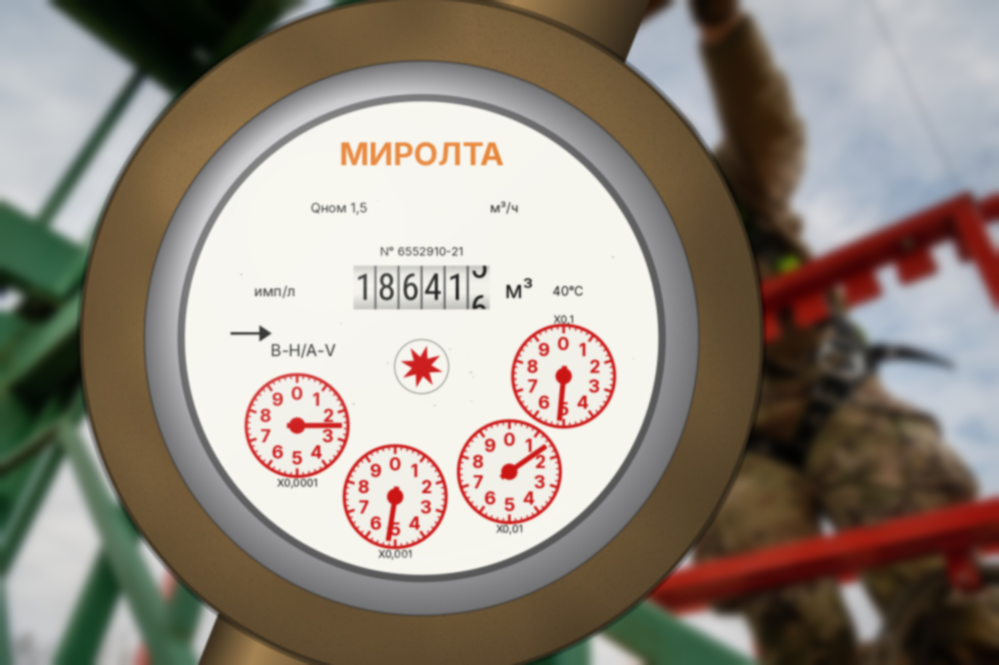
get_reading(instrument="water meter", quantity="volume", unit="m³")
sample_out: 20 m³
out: 186415.5152 m³
